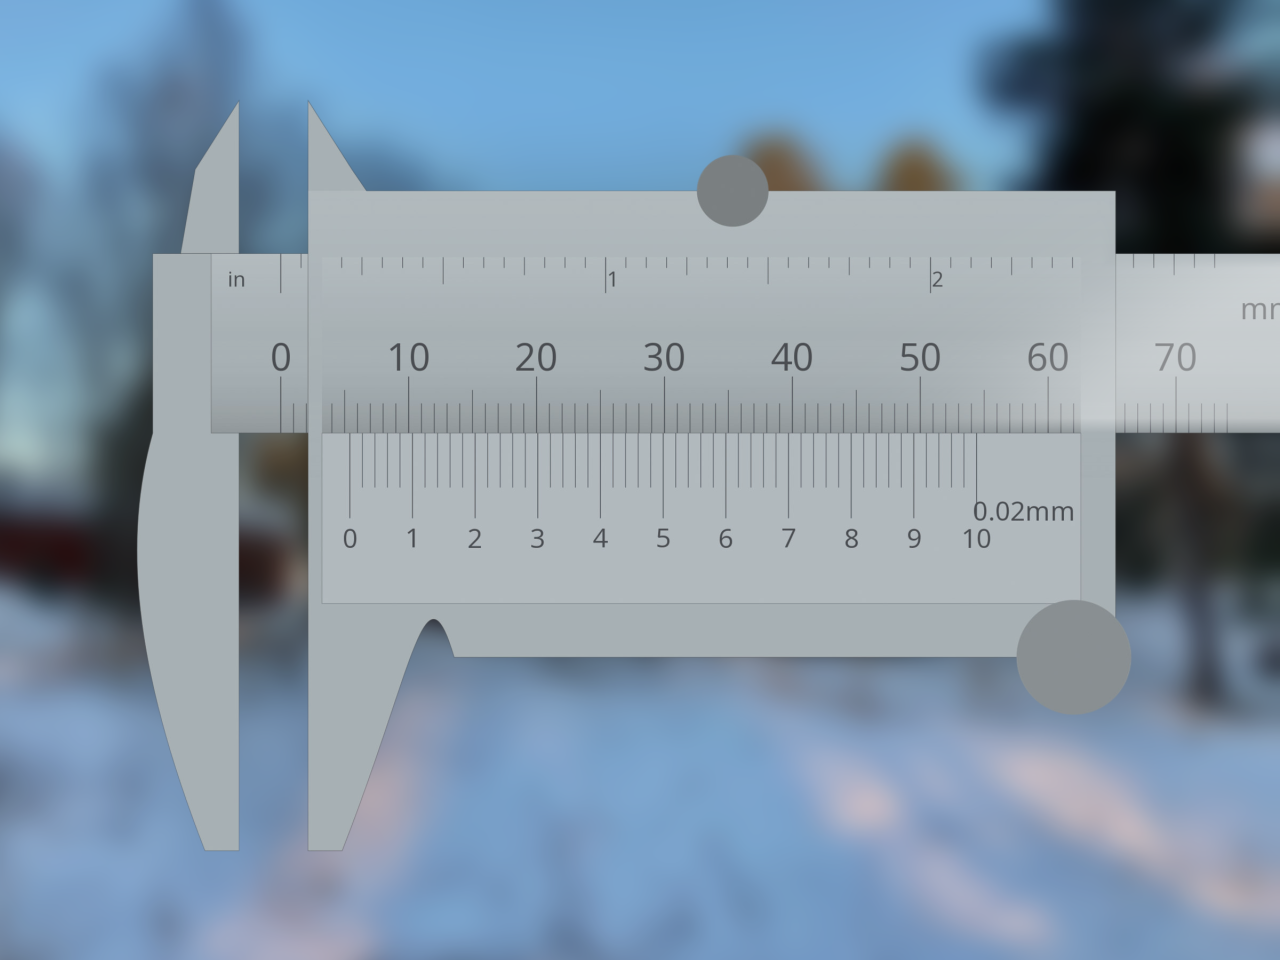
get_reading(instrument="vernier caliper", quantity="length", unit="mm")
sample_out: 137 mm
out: 5.4 mm
